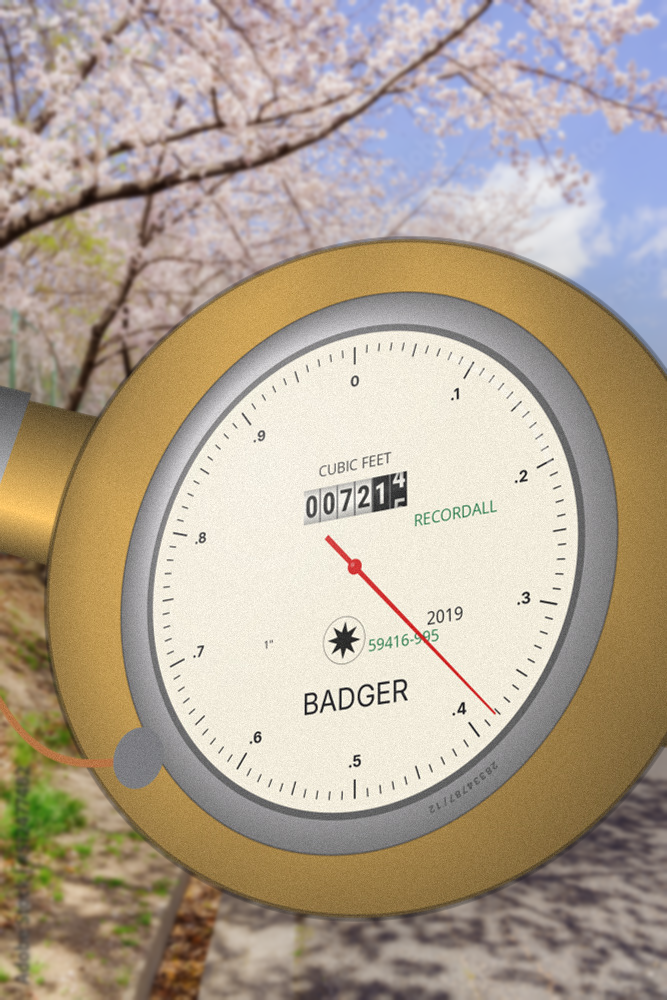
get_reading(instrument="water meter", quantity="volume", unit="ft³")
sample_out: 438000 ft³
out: 7214.38 ft³
